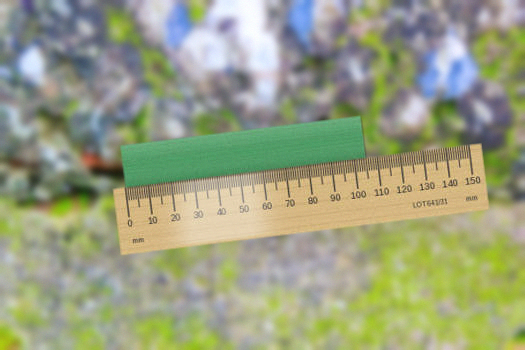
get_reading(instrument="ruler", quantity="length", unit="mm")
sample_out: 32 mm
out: 105 mm
